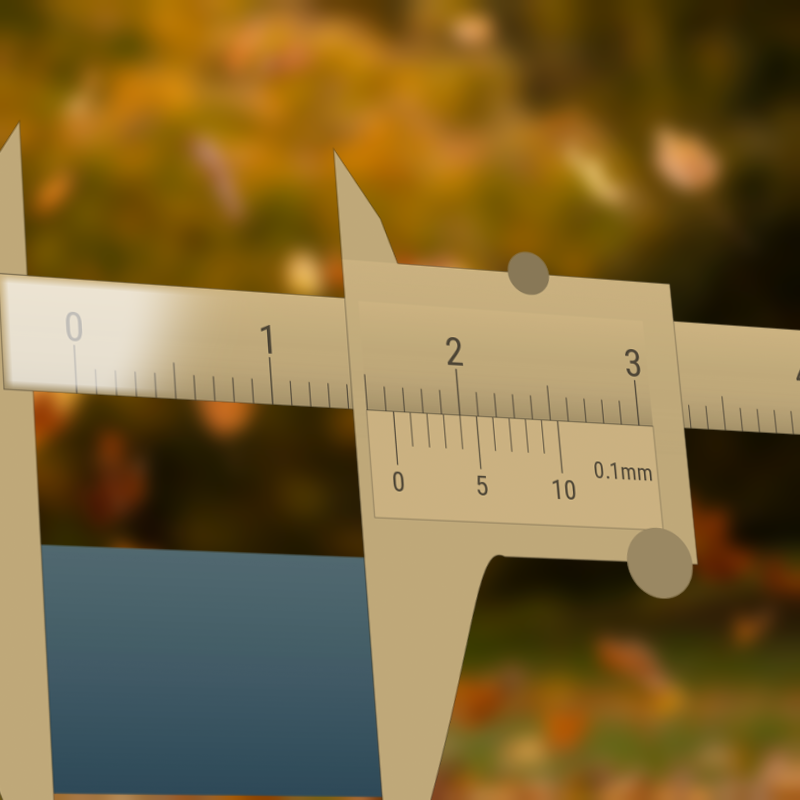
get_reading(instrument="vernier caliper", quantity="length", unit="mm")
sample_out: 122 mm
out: 16.4 mm
